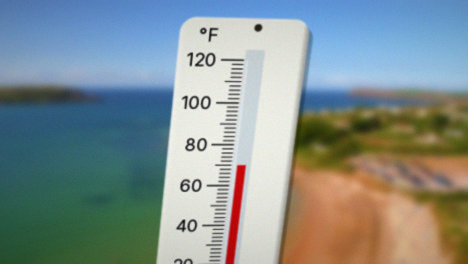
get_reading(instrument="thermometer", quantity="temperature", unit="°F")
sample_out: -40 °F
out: 70 °F
